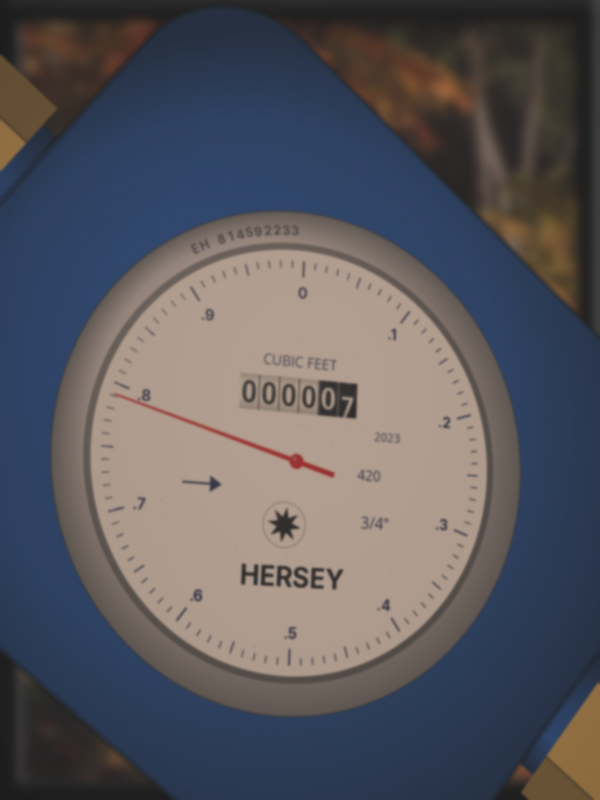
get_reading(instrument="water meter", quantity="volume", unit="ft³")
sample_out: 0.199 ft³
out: 6.79 ft³
